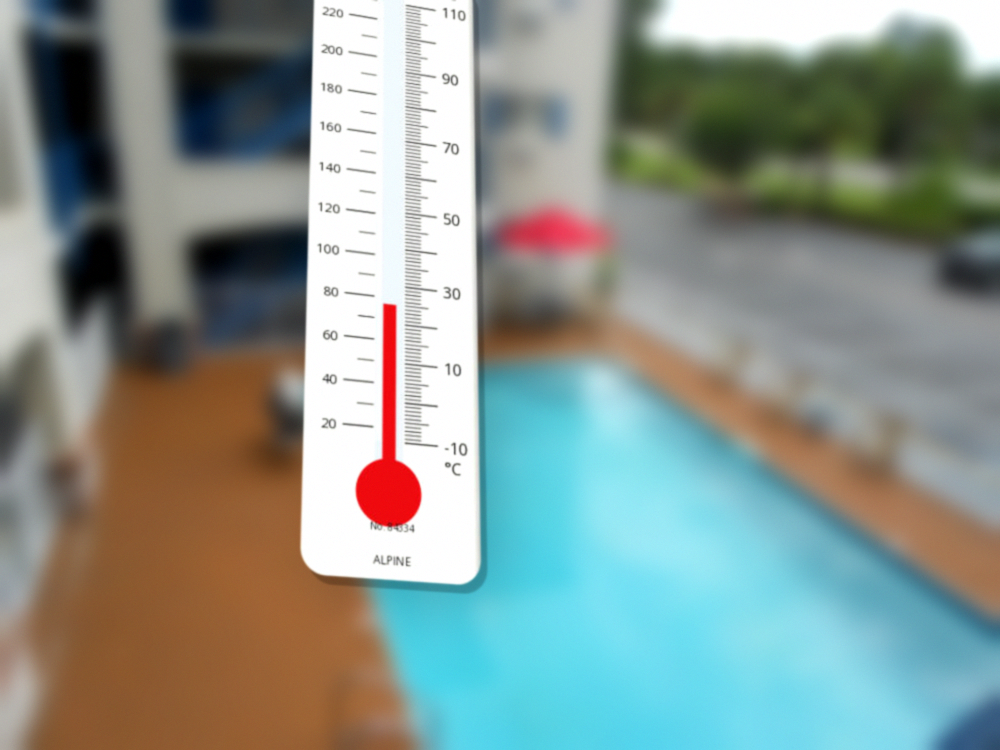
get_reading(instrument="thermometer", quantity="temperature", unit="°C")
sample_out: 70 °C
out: 25 °C
